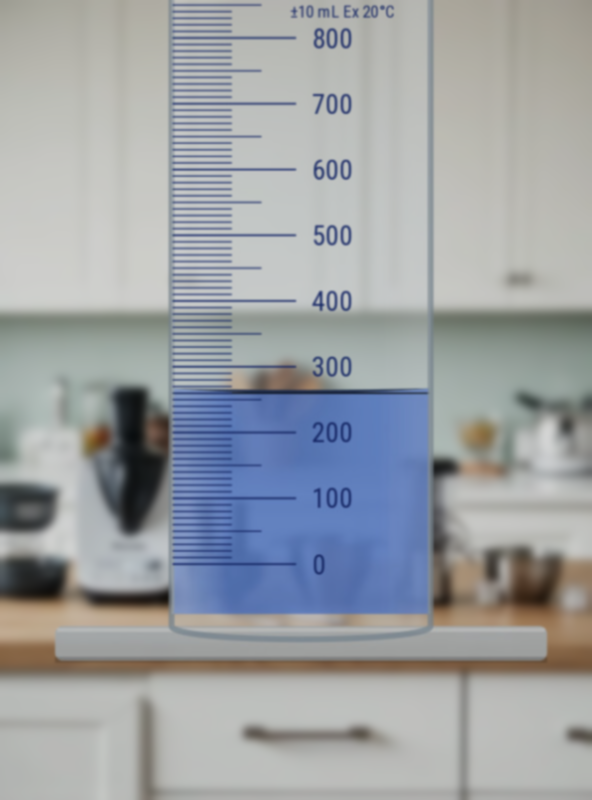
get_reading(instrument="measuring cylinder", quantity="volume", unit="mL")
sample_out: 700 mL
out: 260 mL
